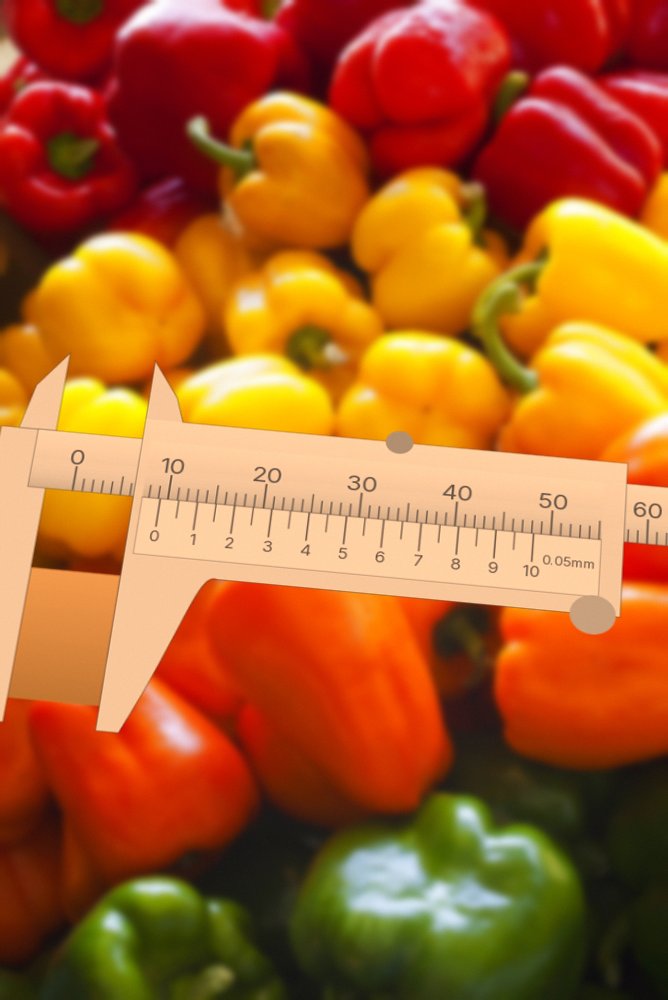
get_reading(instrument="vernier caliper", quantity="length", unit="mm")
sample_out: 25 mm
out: 9.2 mm
